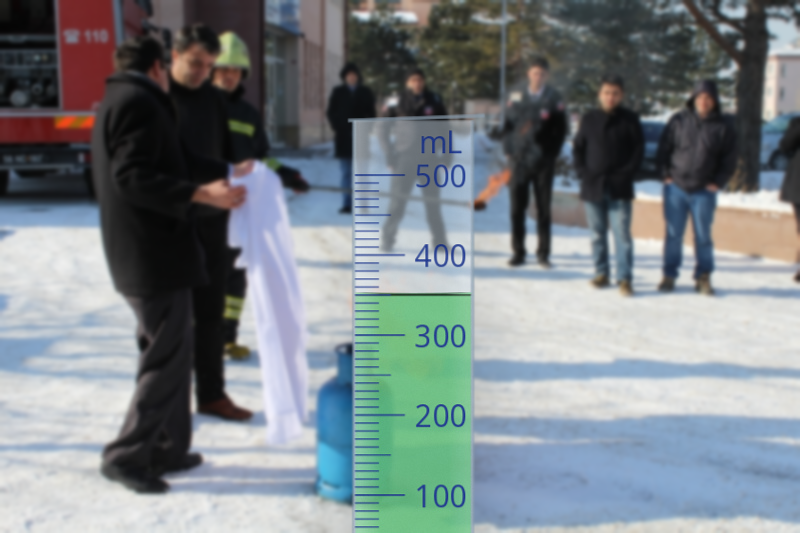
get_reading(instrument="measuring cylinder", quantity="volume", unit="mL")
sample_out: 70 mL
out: 350 mL
